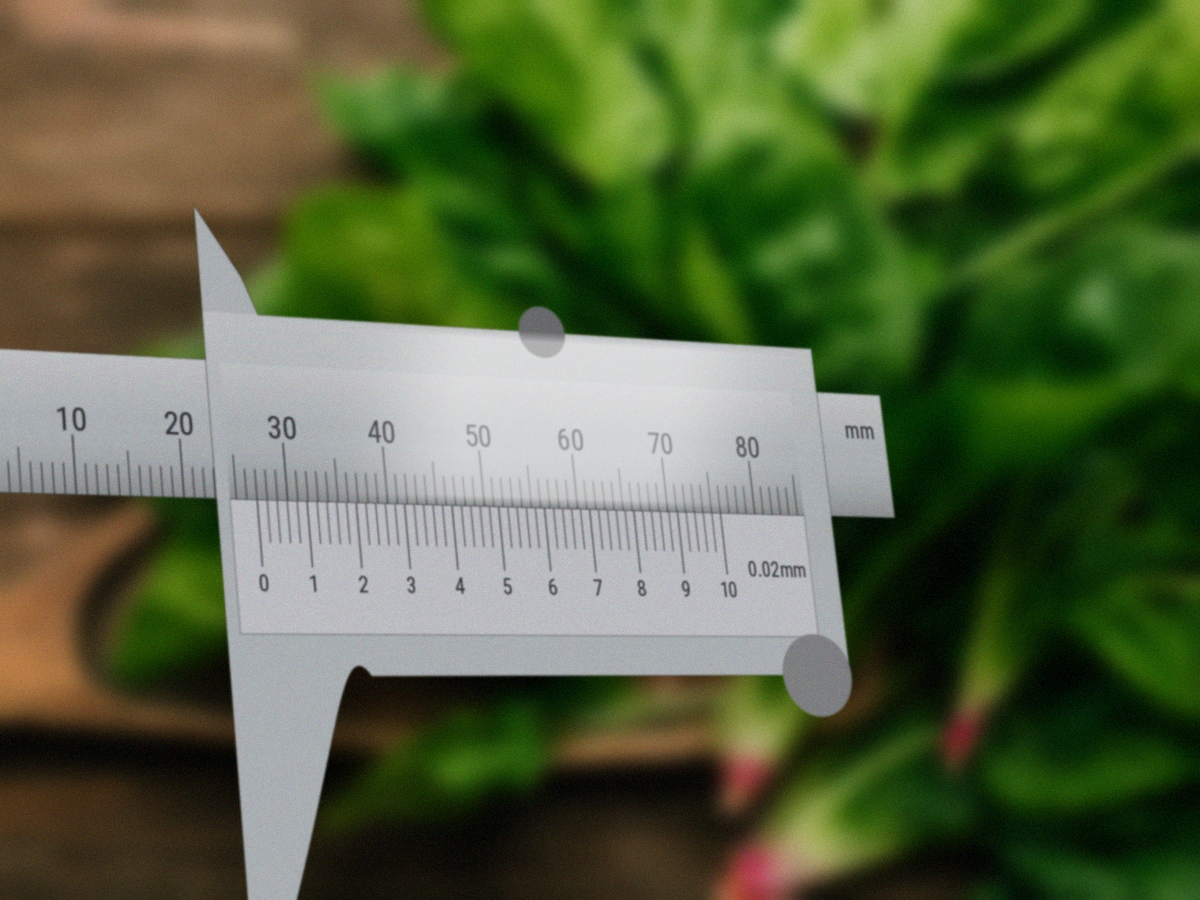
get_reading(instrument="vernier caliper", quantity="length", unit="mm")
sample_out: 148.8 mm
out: 27.0 mm
